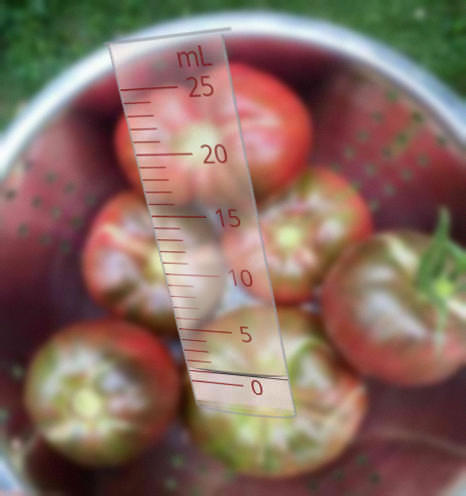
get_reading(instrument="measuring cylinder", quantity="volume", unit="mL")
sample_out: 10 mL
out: 1 mL
